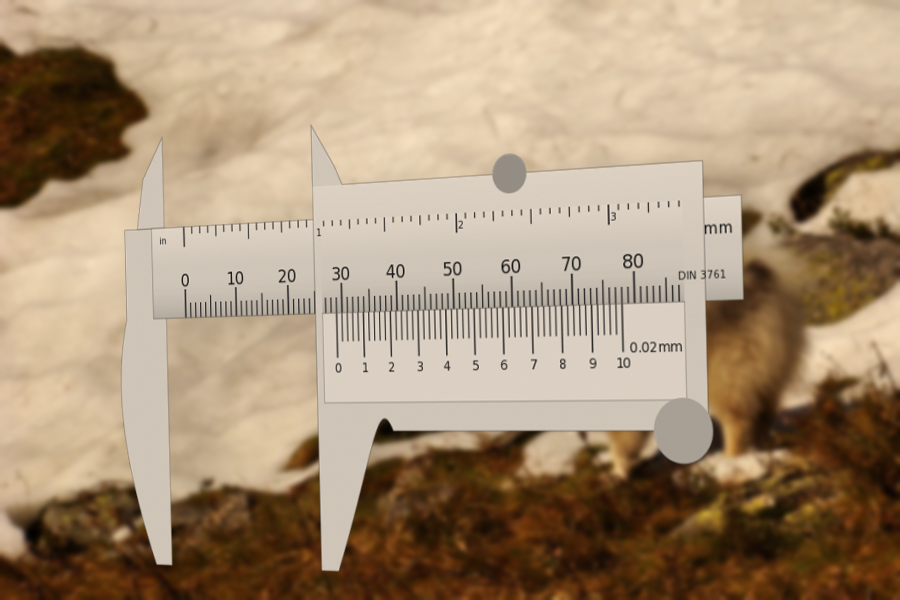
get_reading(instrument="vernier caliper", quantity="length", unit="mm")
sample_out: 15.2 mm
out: 29.0 mm
